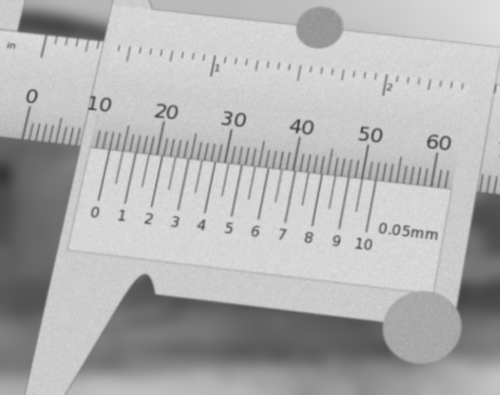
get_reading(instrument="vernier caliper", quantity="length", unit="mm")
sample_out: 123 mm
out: 13.0 mm
